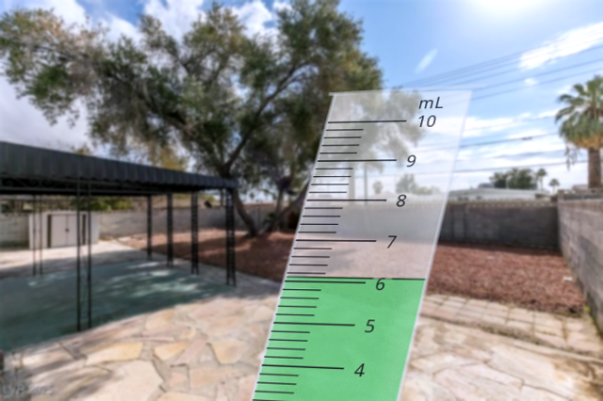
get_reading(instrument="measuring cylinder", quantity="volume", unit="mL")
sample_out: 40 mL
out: 6.1 mL
